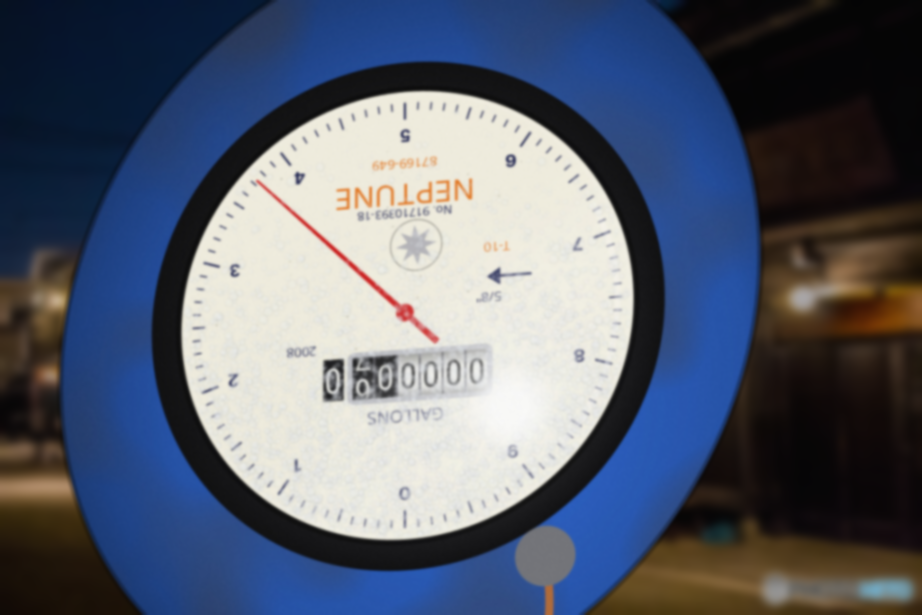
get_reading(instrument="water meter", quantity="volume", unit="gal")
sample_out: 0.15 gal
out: 63.7 gal
